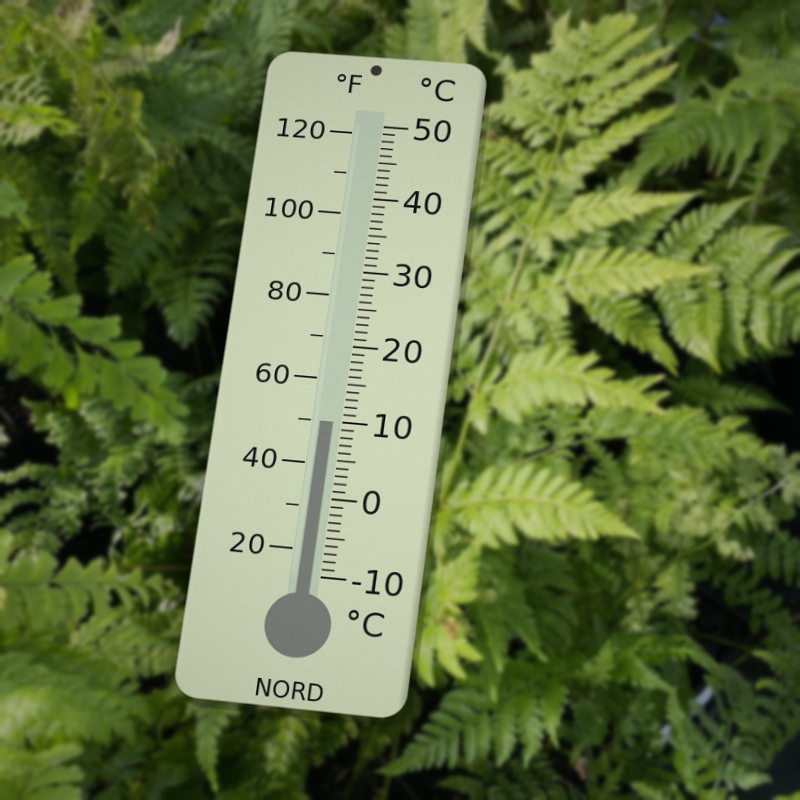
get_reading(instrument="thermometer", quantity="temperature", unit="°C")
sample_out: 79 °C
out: 10 °C
